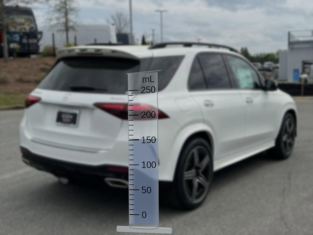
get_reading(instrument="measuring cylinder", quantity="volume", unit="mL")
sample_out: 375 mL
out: 150 mL
